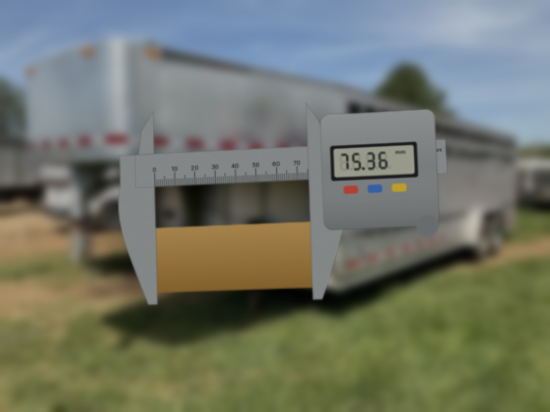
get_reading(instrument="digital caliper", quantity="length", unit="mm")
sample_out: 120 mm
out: 75.36 mm
